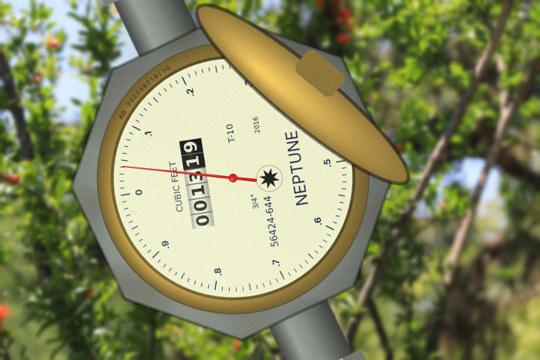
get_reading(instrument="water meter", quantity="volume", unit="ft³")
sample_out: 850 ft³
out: 1319.04 ft³
